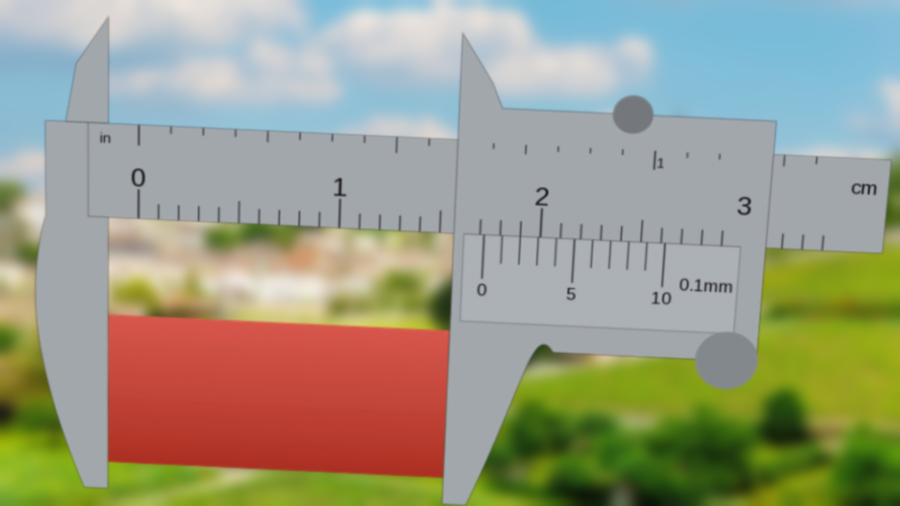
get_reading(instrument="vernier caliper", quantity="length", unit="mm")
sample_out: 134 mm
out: 17.2 mm
